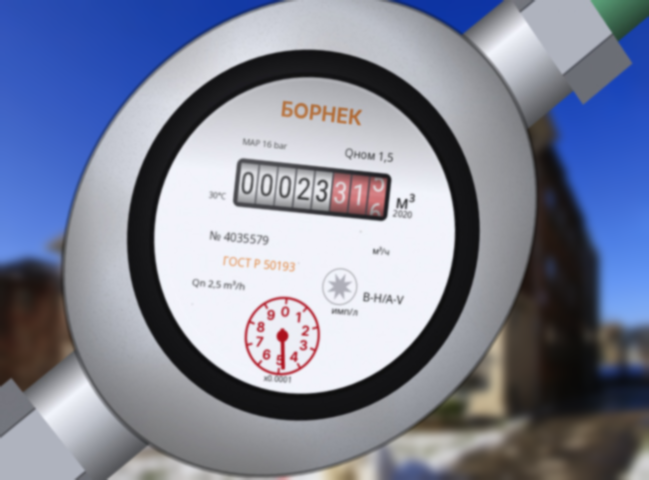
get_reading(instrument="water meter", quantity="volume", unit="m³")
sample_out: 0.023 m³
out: 23.3154 m³
